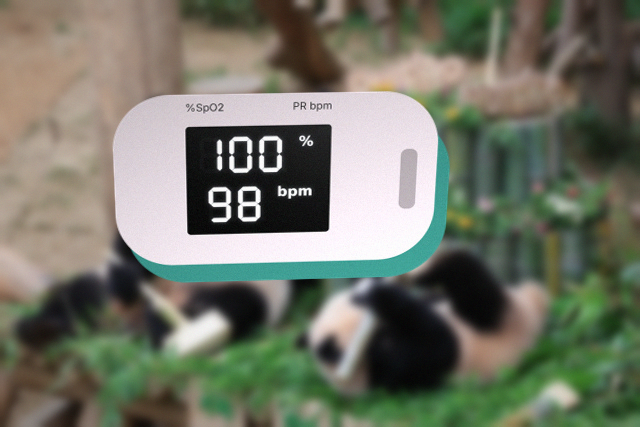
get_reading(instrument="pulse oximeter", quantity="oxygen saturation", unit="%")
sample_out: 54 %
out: 100 %
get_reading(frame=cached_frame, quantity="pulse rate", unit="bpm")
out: 98 bpm
